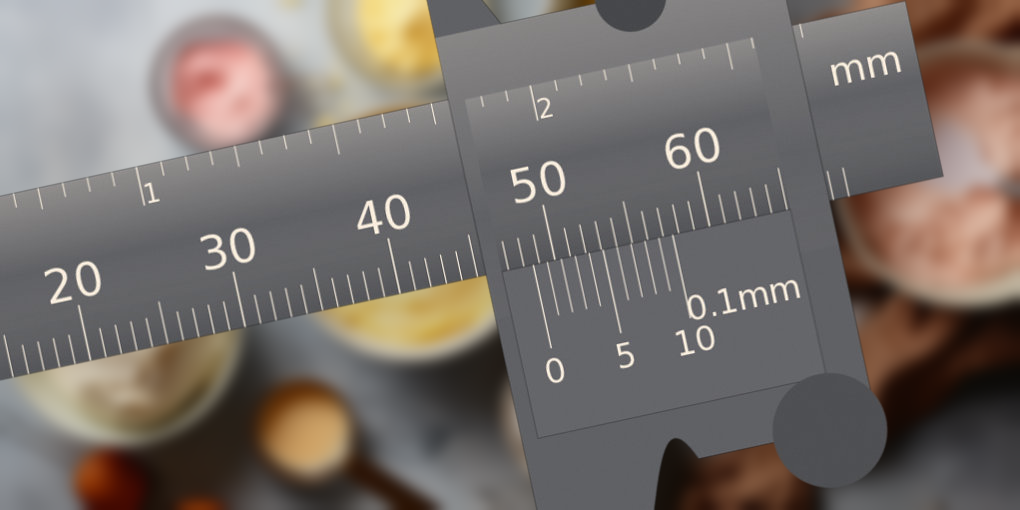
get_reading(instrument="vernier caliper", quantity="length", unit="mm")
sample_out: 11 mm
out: 48.6 mm
